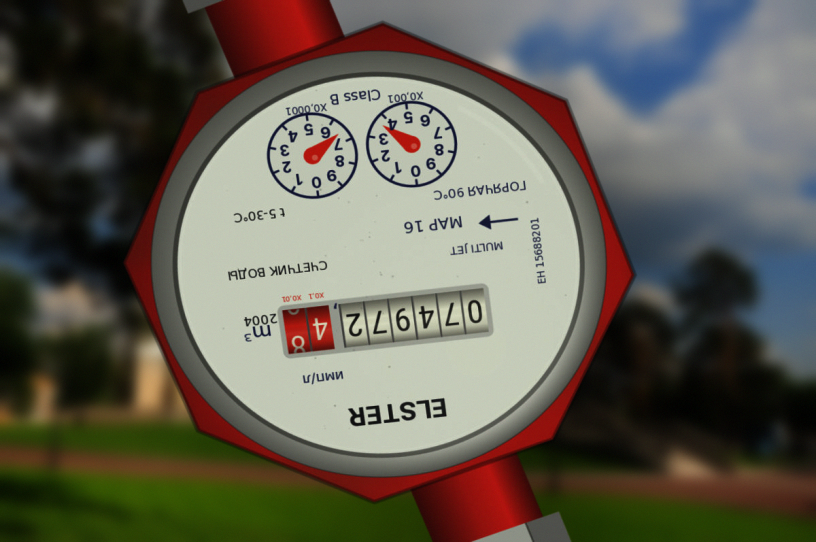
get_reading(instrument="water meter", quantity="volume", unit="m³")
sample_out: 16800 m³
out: 74972.4836 m³
